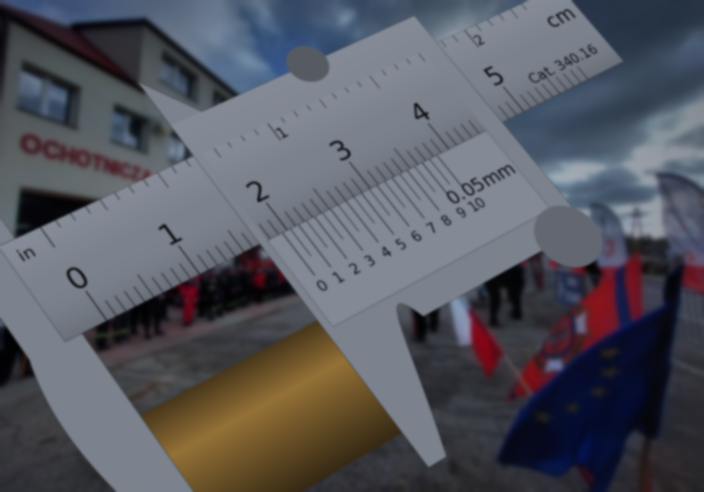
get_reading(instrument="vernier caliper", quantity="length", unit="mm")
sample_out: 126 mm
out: 19.4 mm
